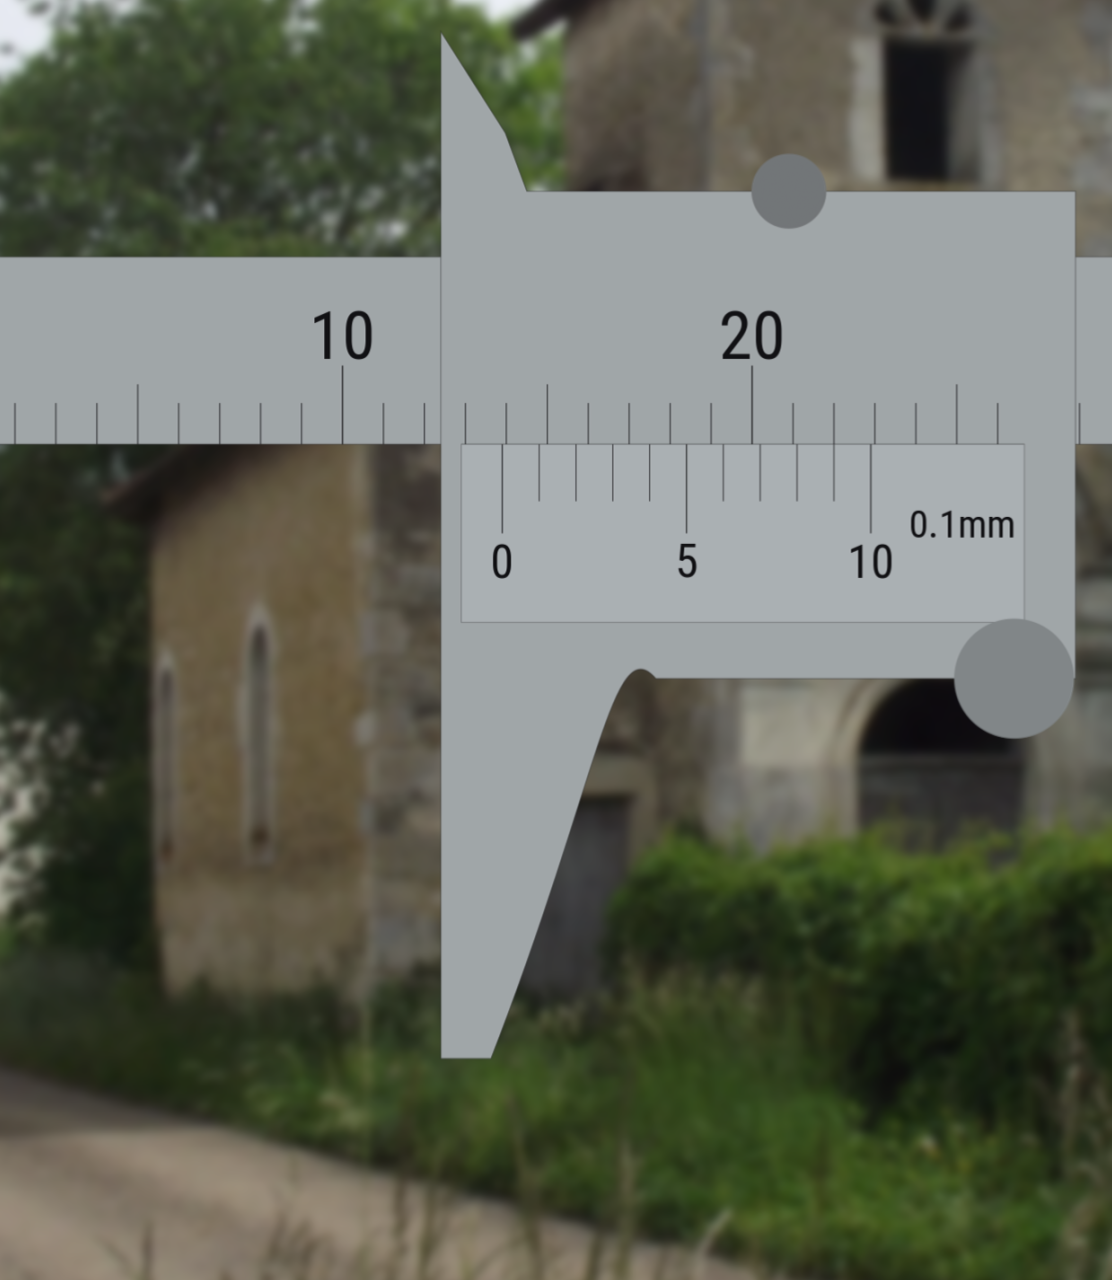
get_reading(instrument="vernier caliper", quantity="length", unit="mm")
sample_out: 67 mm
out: 13.9 mm
